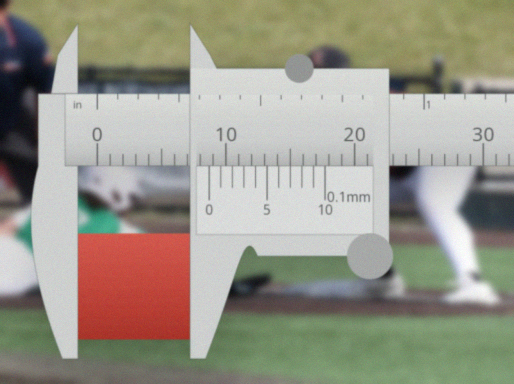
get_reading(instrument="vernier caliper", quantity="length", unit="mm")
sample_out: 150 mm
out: 8.7 mm
